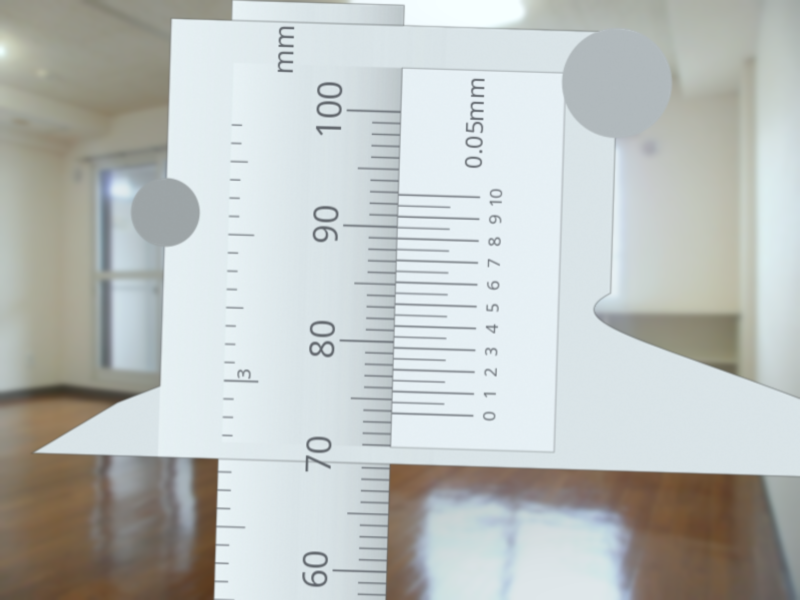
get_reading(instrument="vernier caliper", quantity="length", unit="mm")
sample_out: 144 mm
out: 73.8 mm
